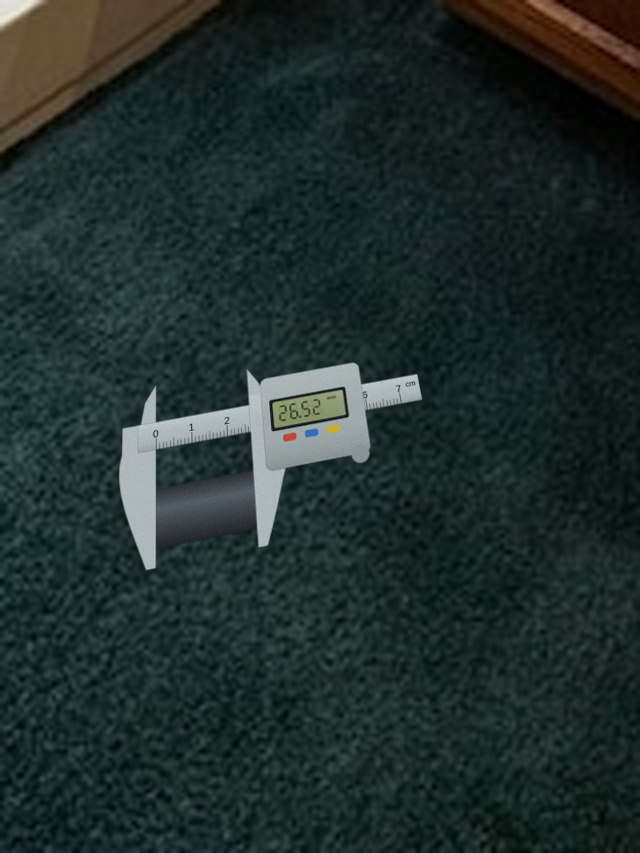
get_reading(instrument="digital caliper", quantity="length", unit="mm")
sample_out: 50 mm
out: 26.52 mm
